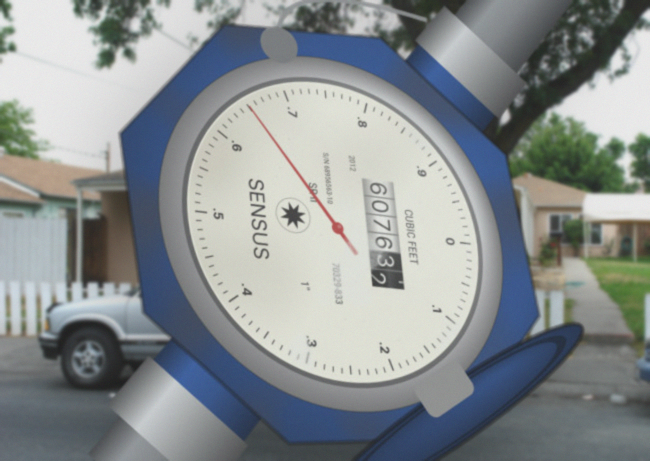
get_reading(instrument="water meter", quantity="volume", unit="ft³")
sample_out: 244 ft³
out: 607631.65 ft³
